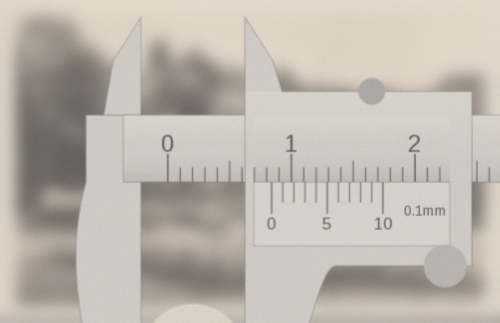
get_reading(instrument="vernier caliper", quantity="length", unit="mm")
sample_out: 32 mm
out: 8.4 mm
